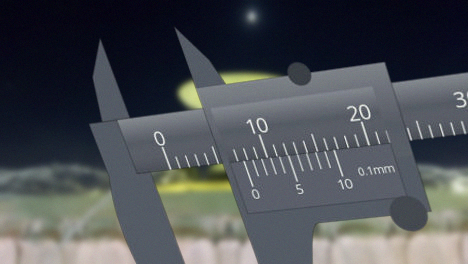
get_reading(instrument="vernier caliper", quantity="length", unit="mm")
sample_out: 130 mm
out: 7.6 mm
